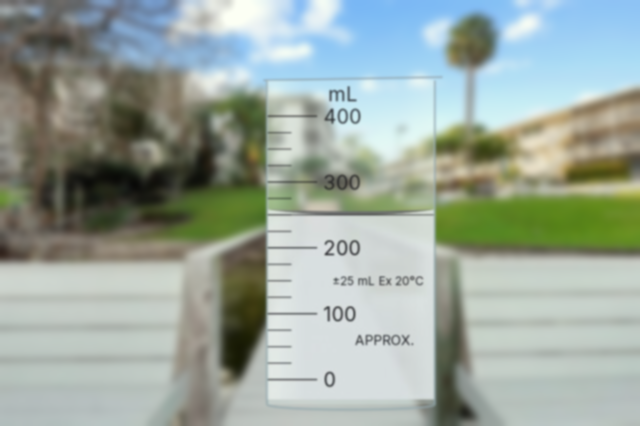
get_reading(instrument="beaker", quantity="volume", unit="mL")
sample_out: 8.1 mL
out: 250 mL
